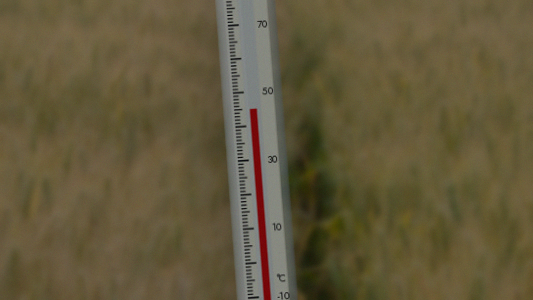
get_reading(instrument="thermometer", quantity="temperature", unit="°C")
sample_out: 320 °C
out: 45 °C
